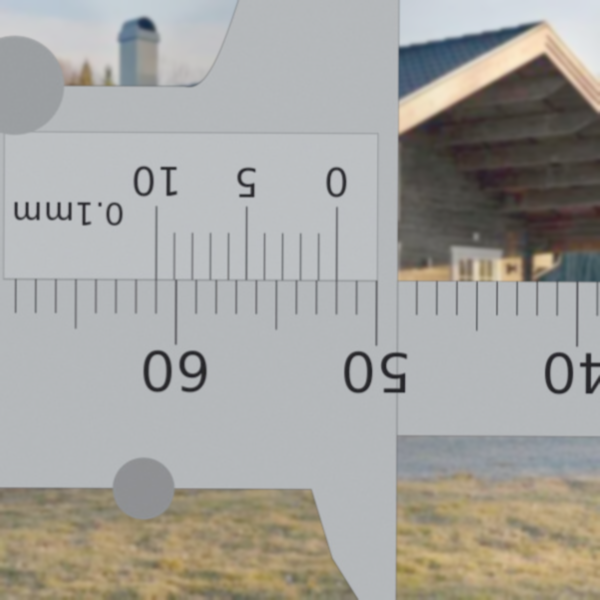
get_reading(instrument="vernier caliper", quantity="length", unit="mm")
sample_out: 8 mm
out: 52.0 mm
